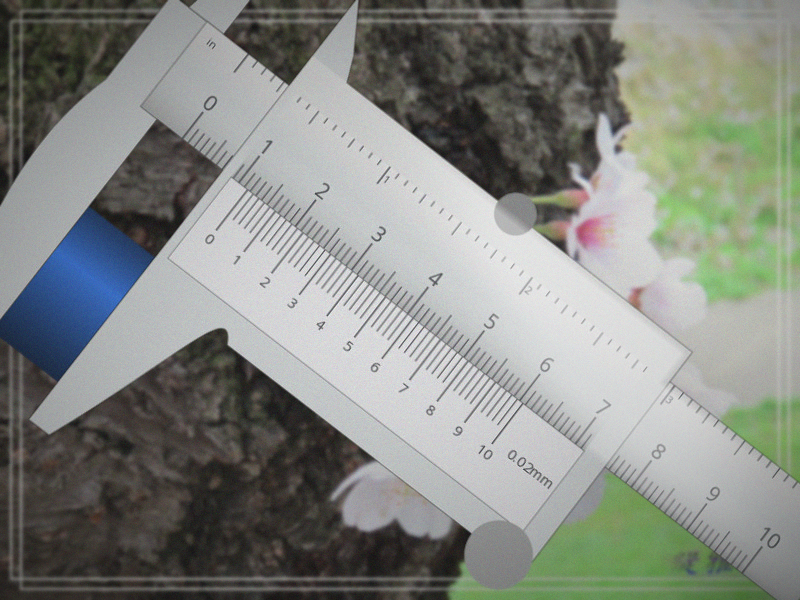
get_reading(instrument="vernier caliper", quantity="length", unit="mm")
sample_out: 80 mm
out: 11.6 mm
